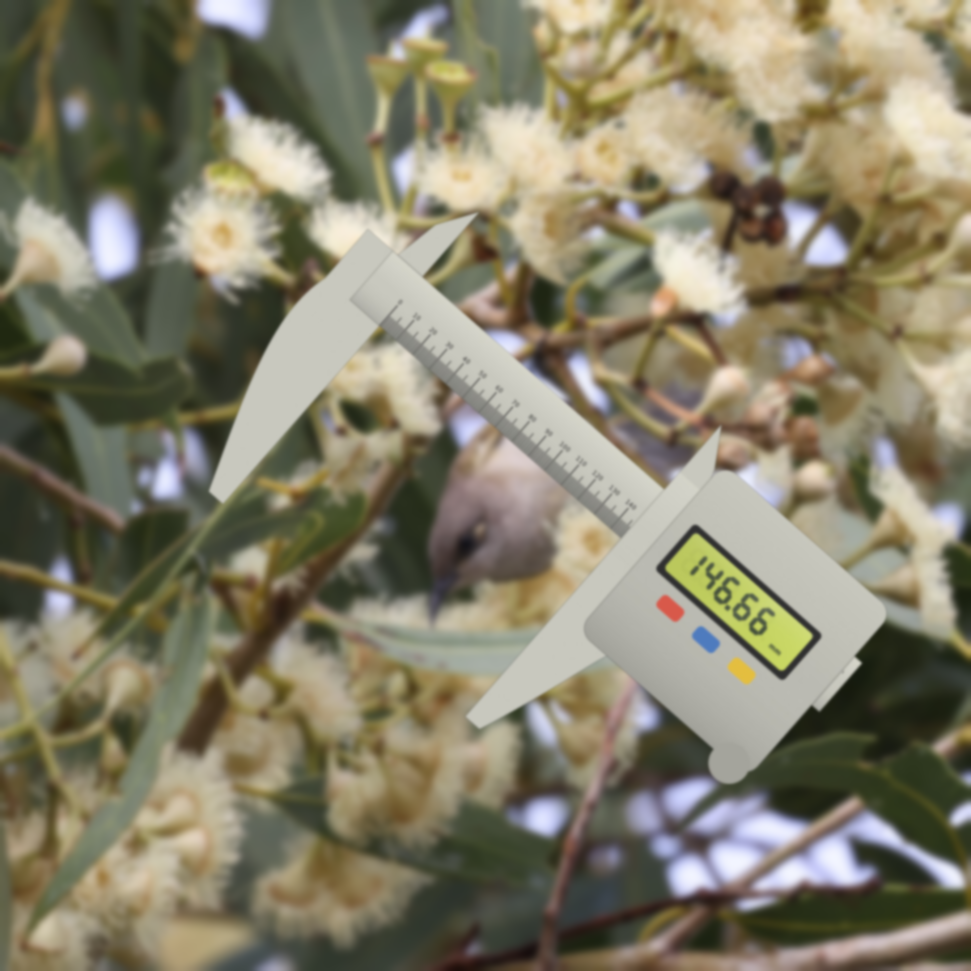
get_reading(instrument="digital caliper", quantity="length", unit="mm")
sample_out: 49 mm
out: 146.66 mm
